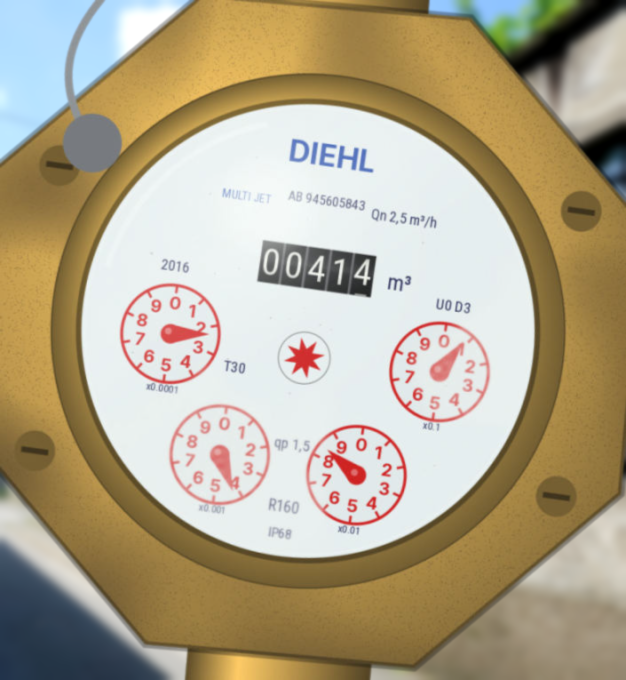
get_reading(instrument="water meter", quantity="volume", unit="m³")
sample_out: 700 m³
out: 414.0842 m³
